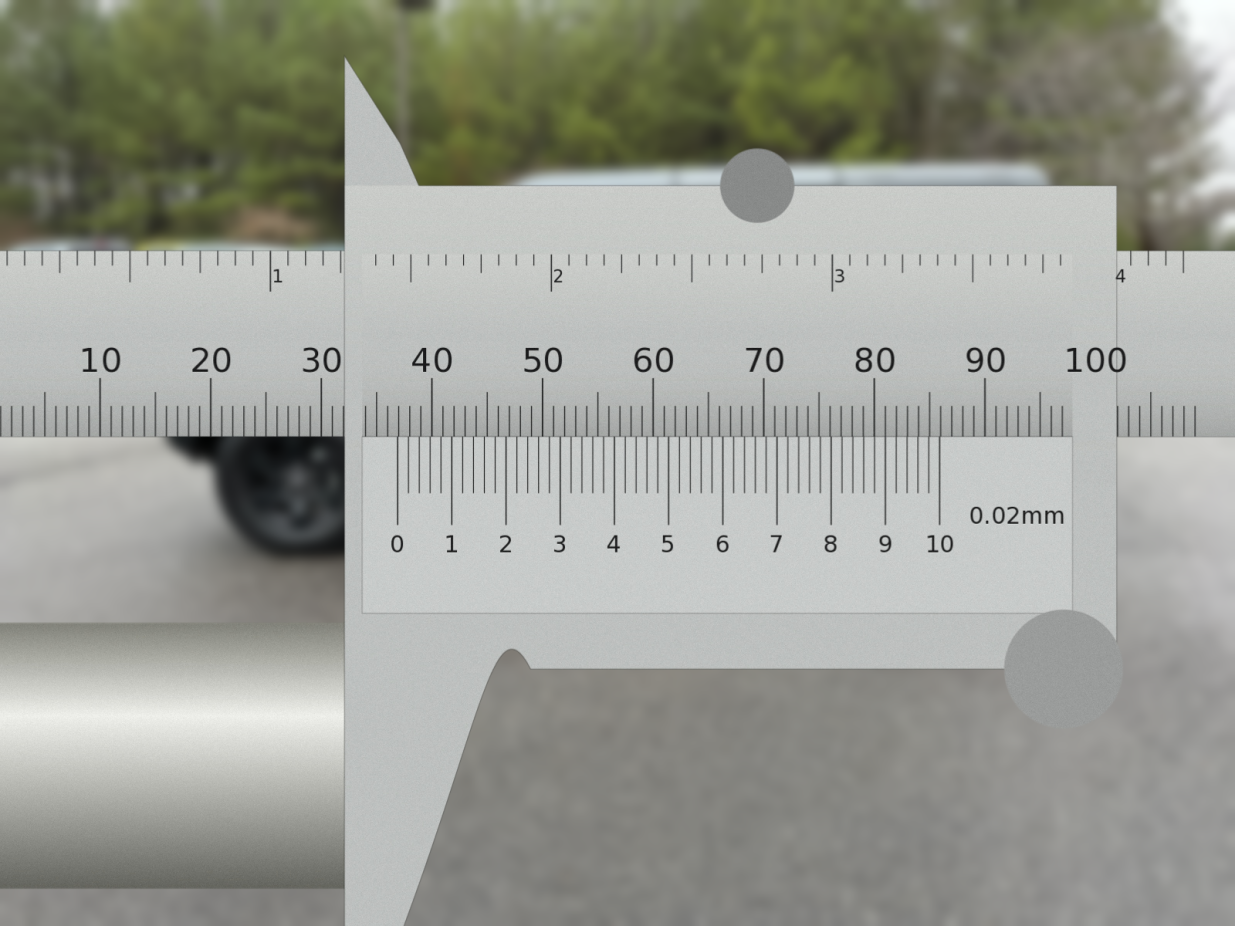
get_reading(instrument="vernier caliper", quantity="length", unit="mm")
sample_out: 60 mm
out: 36.9 mm
